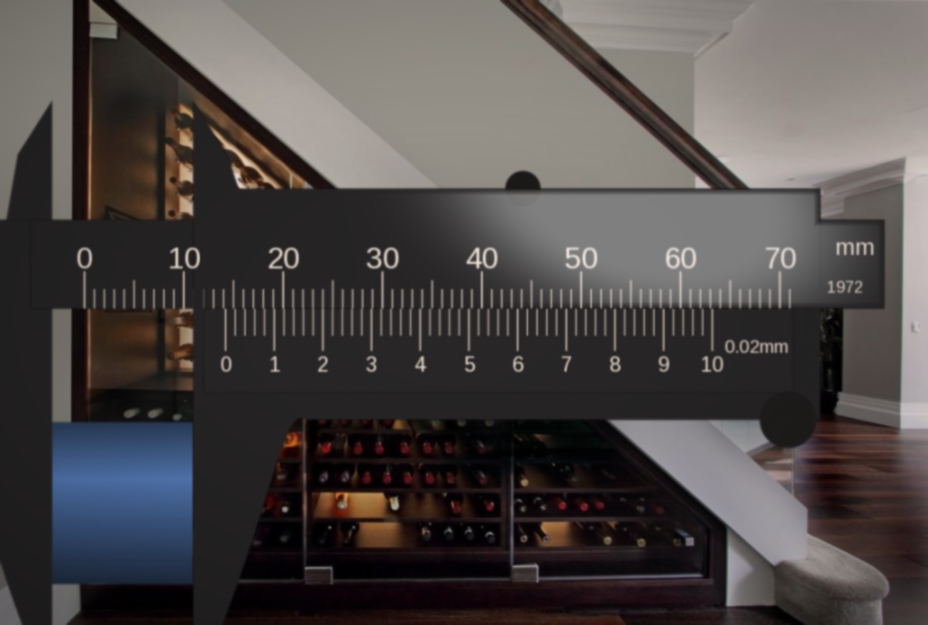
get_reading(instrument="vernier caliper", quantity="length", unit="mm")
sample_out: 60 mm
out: 14.2 mm
